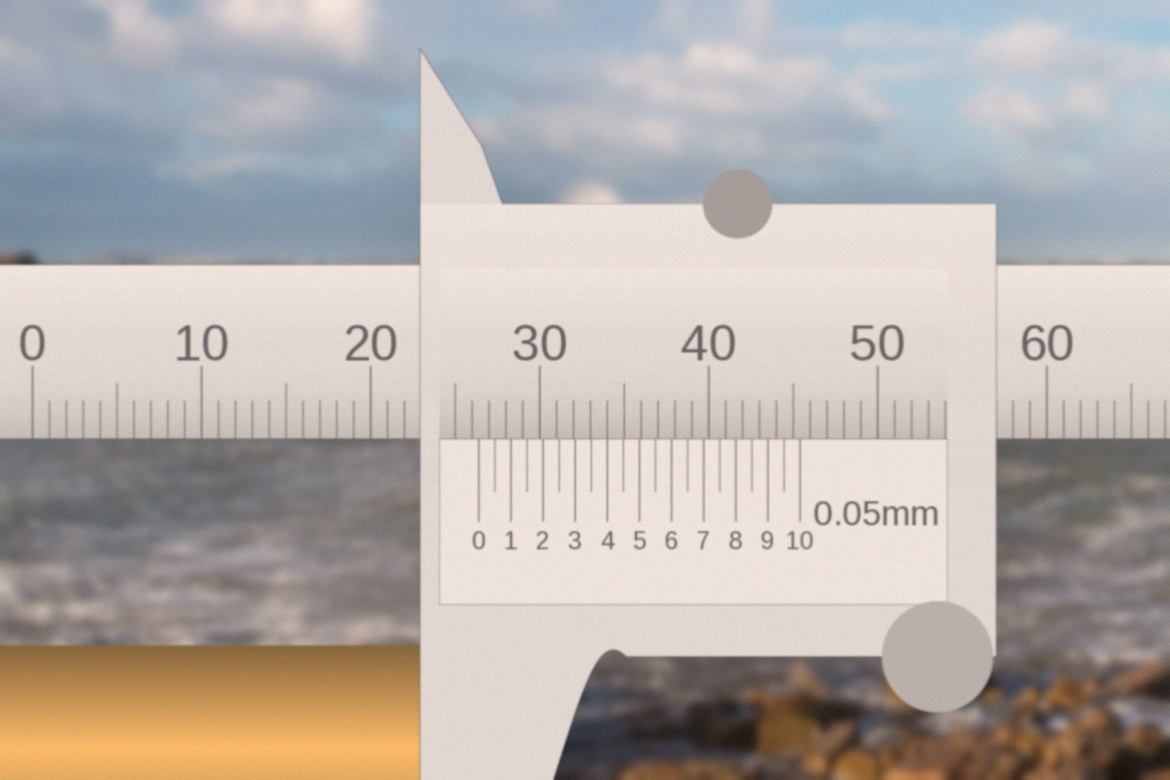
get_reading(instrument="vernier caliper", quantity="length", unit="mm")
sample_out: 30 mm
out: 26.4 mm
